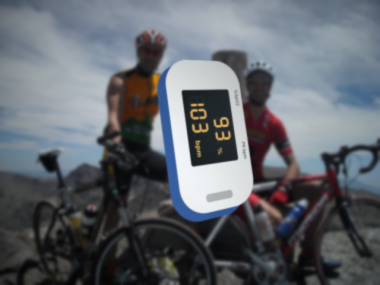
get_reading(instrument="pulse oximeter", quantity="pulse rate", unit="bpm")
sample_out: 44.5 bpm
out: 103 bpm
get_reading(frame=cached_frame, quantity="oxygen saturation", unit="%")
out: 93 %
